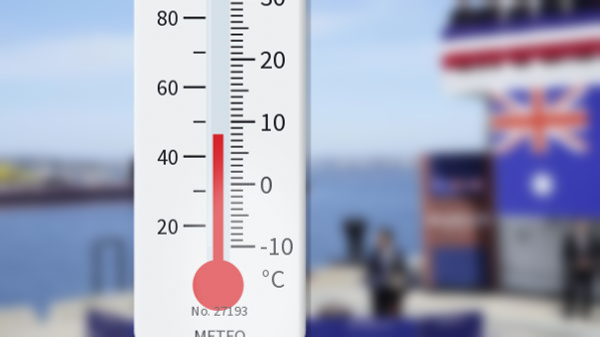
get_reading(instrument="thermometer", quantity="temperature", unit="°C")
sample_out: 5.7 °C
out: 8 °C
